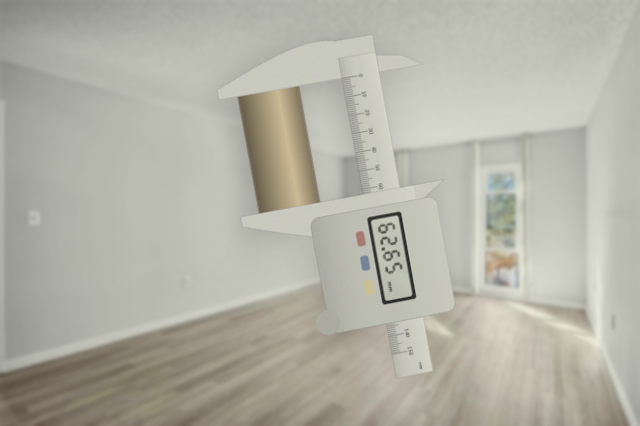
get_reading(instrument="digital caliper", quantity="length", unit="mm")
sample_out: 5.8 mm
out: 62.65 mm
